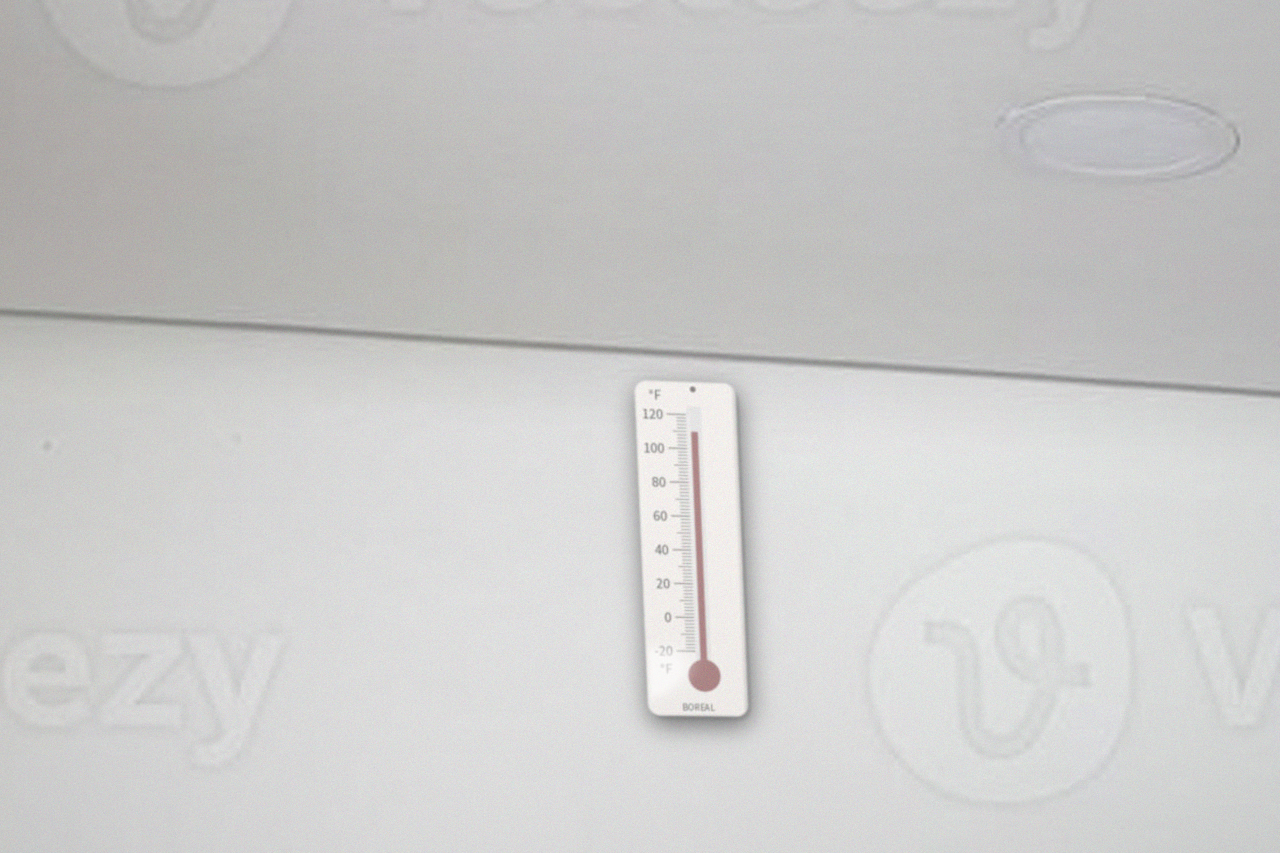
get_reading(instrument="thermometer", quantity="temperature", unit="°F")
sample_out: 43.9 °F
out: 110 °F
